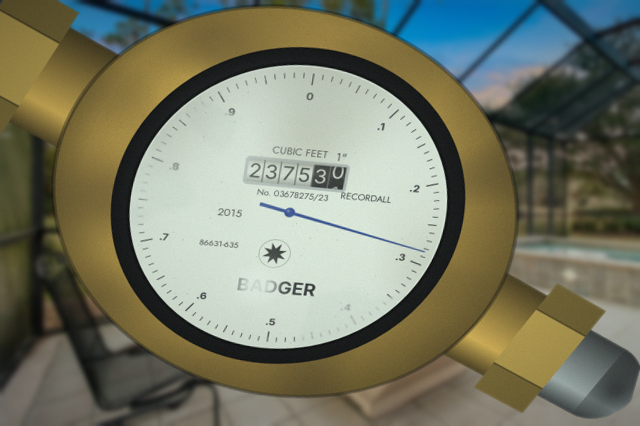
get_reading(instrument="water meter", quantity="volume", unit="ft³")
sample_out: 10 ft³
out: 237530.28 ft³
